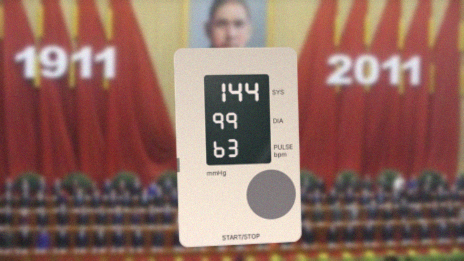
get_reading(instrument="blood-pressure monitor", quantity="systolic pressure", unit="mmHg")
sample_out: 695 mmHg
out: 144 mmHg
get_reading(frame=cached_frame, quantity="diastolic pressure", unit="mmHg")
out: 99 mmHg
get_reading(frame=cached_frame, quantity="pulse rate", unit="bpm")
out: 63 bpm
